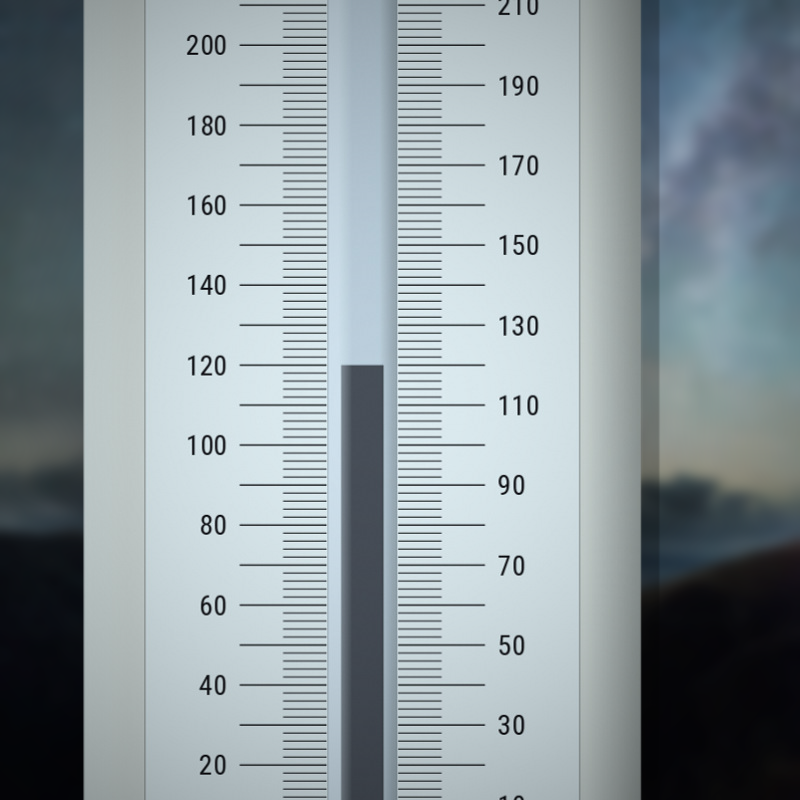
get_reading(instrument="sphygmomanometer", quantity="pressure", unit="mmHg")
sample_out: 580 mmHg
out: 120 mmHg
